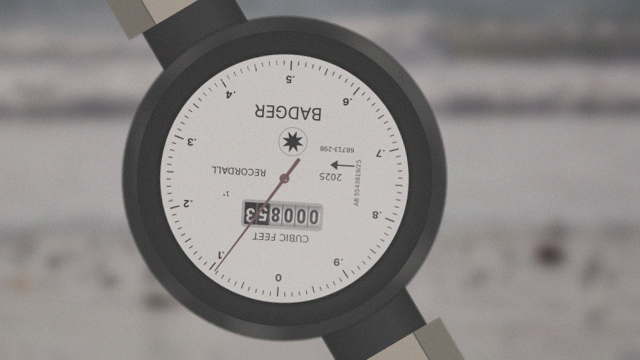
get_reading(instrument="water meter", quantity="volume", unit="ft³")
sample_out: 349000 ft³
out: 853.09 ft³
